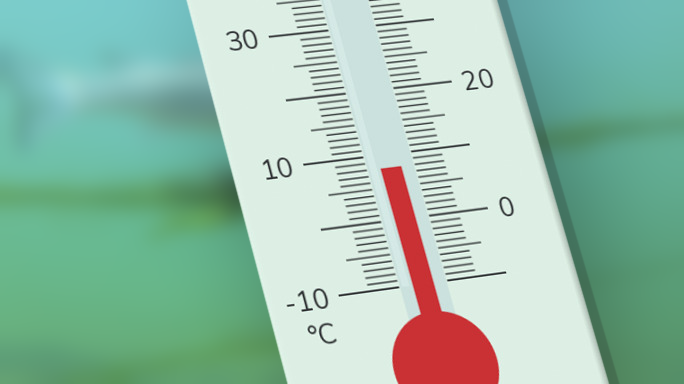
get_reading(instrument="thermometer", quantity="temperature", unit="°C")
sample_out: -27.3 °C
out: 8 °C
